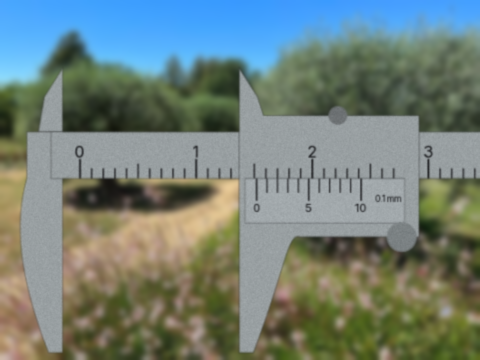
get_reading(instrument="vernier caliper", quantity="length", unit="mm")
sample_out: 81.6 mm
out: 15.2 mm
